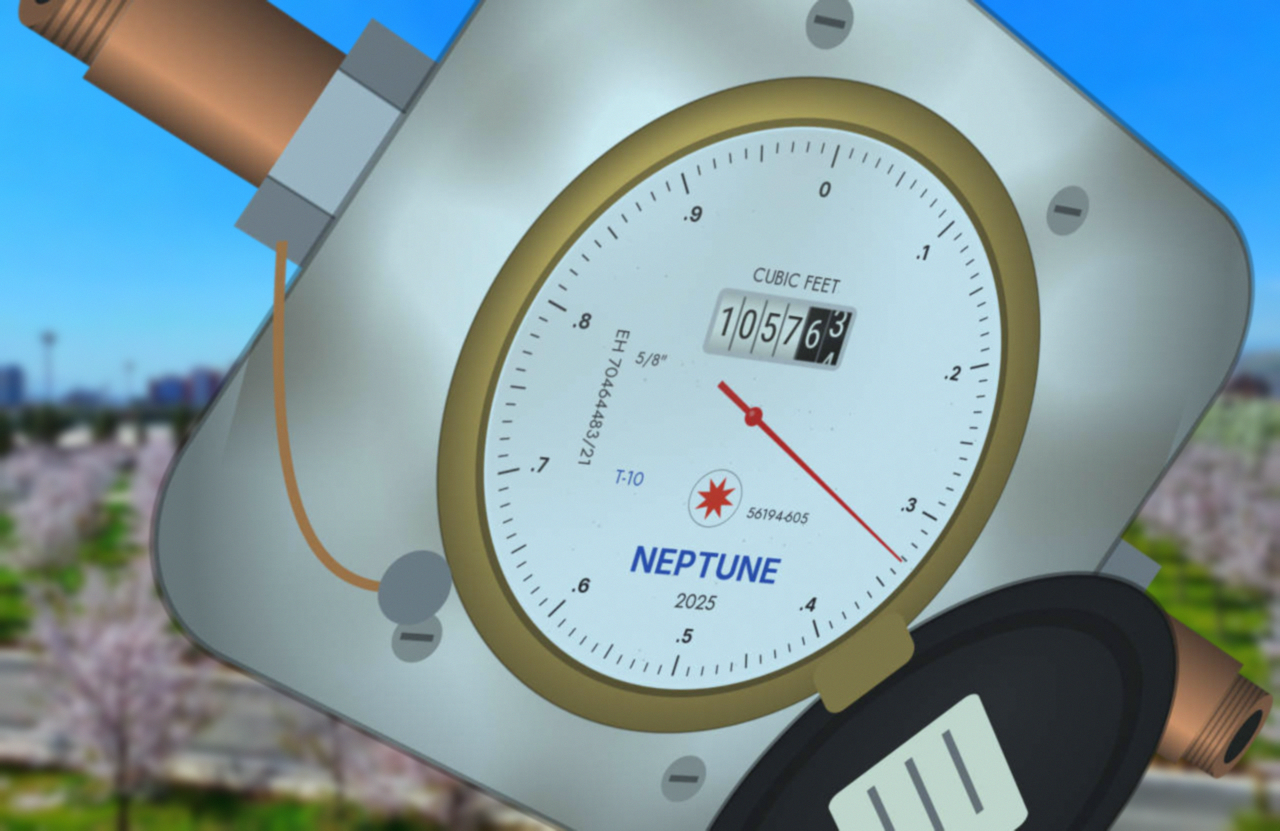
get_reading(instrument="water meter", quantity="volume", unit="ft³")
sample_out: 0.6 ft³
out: 105763.33 ft³
